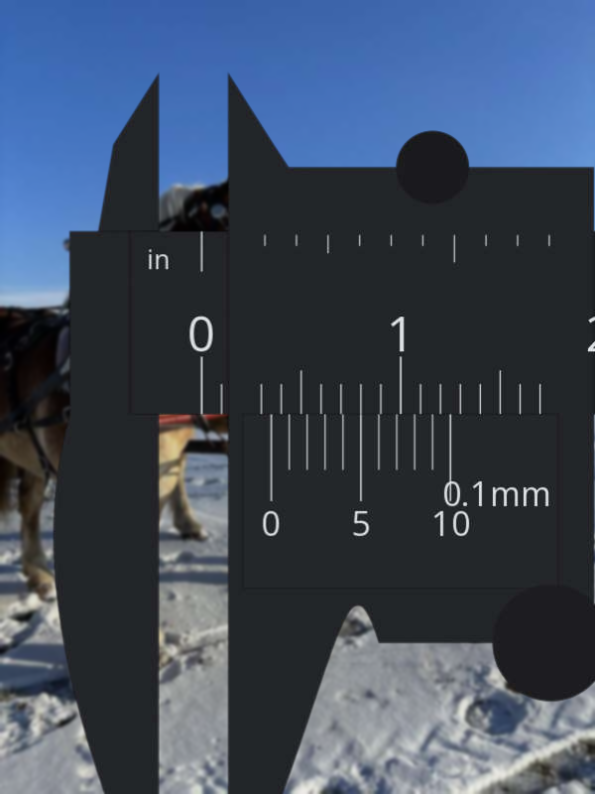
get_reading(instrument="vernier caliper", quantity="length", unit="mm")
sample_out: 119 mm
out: 3.5 mm
